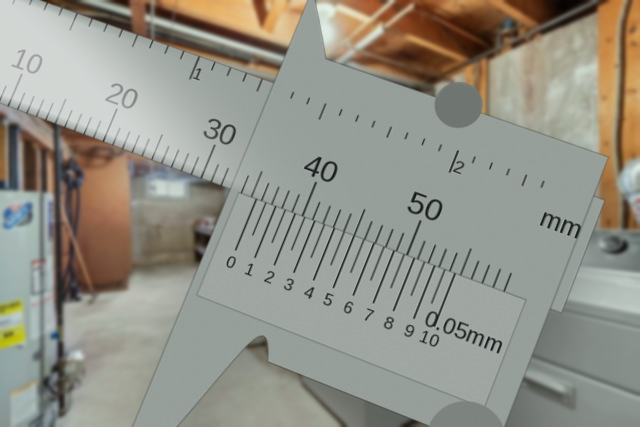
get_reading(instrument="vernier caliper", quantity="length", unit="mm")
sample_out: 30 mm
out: 35.5 mm
